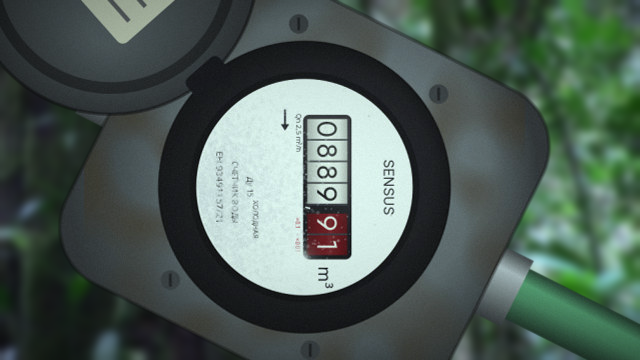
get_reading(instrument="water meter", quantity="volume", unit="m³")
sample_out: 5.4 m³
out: 889.91 m³
